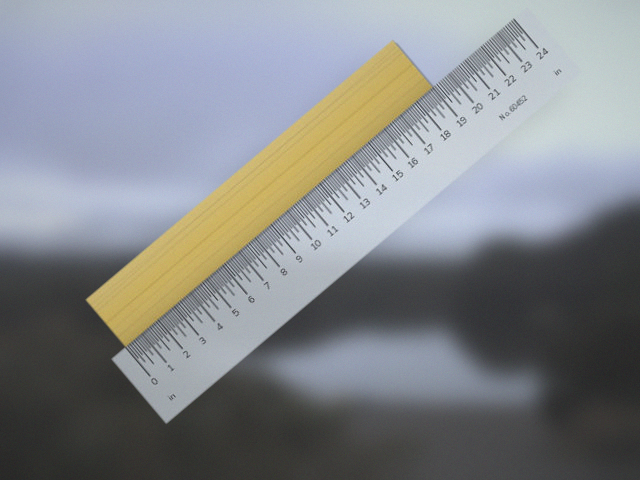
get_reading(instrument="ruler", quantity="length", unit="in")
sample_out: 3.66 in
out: 19 in
